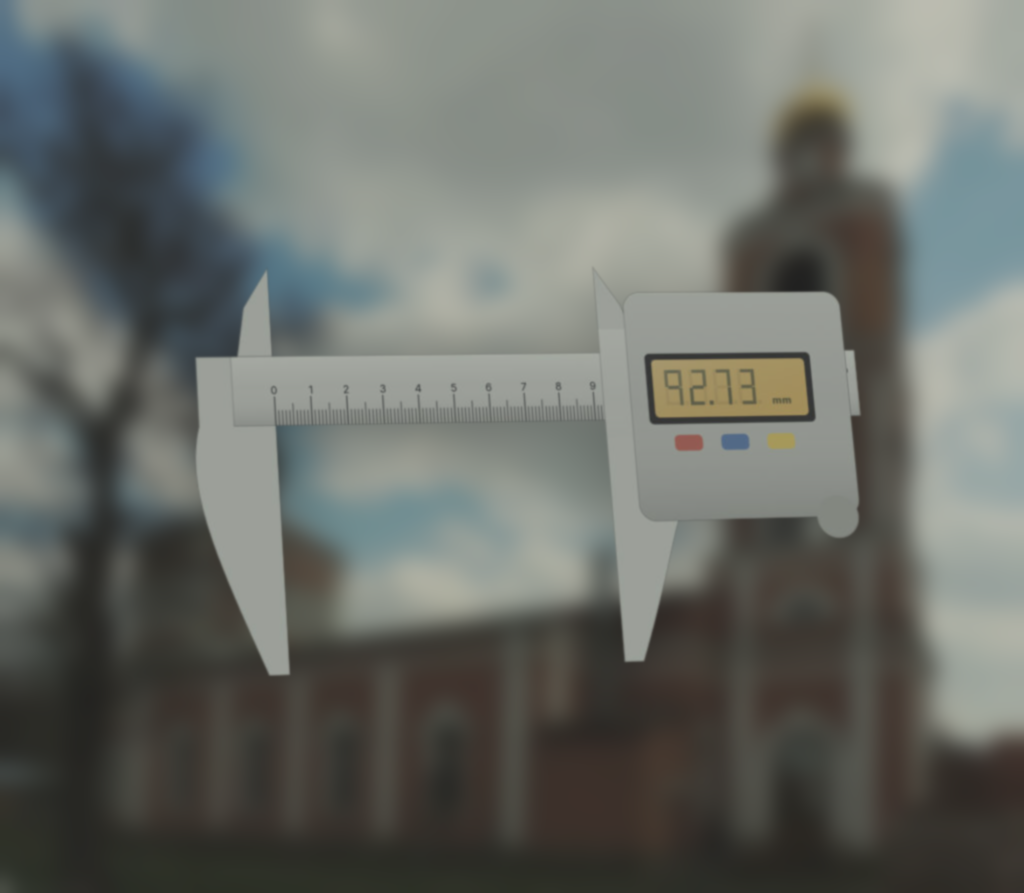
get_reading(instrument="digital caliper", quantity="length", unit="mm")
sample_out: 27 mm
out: 92.73 mm
